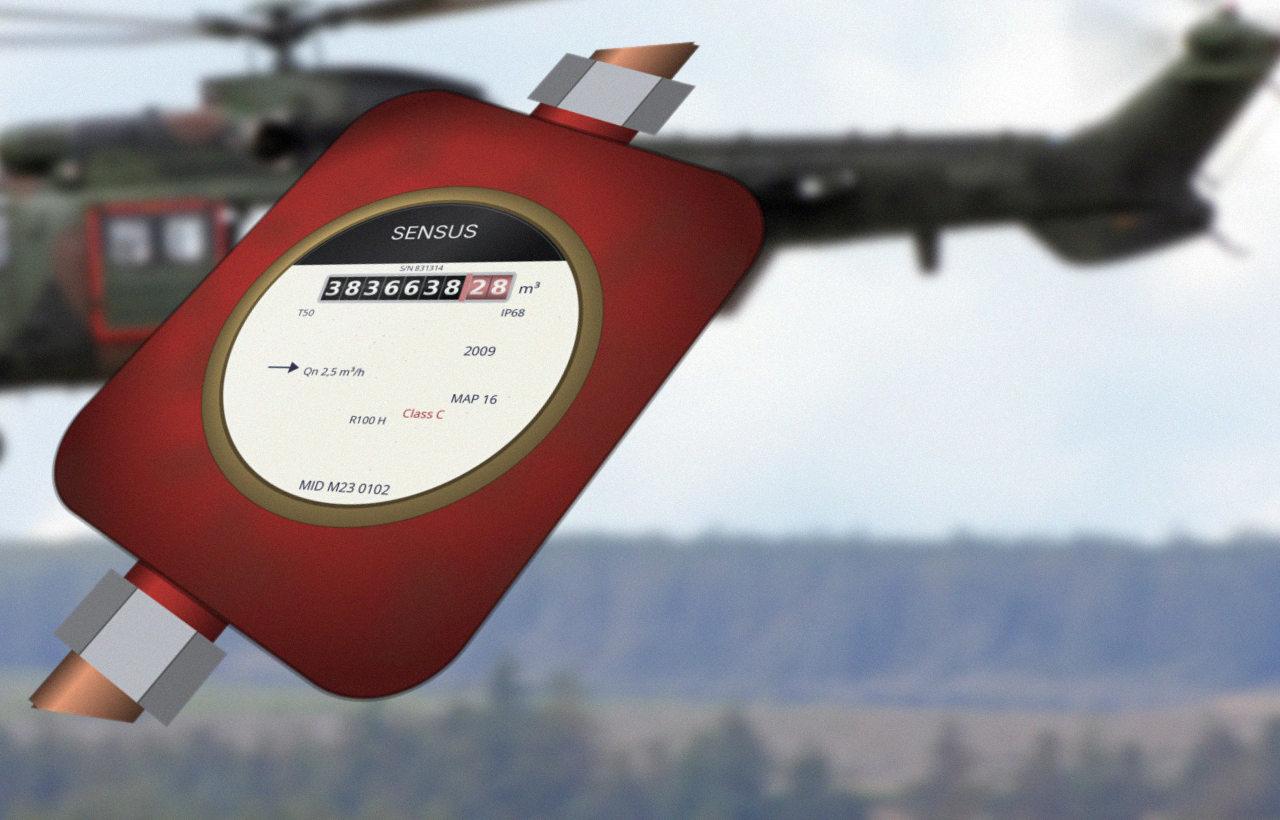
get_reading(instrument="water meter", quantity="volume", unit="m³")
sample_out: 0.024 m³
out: 3836638.28 m³
